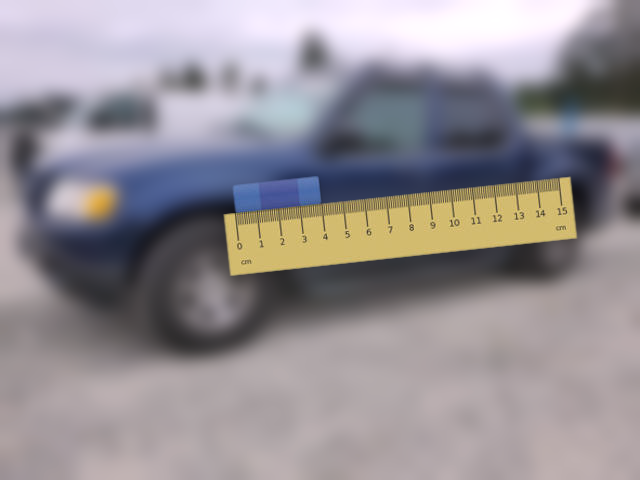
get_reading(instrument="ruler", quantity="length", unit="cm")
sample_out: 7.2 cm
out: 4 cm
